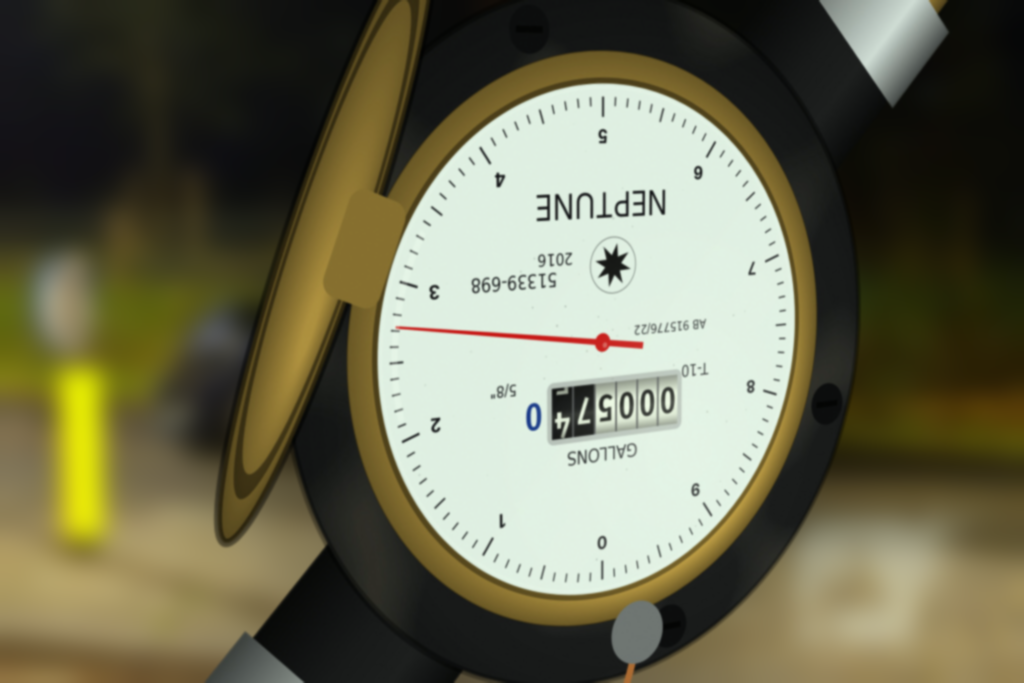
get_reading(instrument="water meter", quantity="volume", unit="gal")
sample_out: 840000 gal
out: 5742.7 gal
